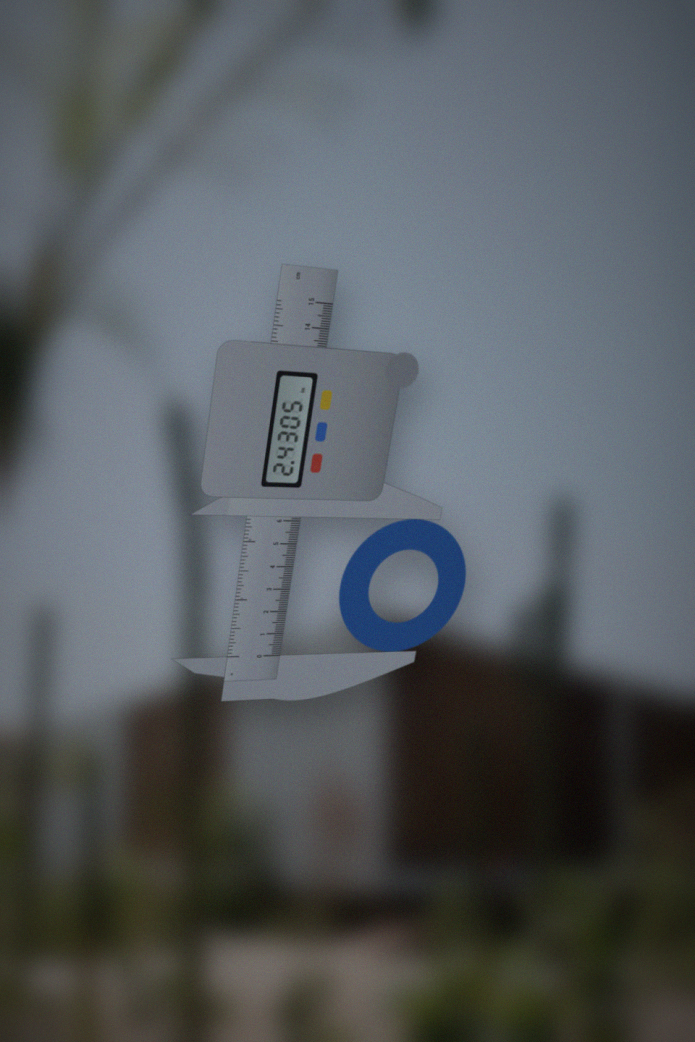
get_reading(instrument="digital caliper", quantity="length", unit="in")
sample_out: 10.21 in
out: 2.4305 in
